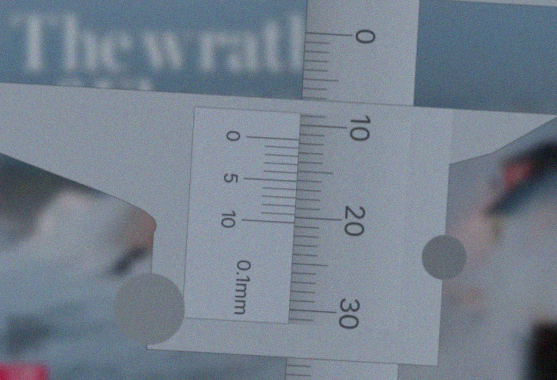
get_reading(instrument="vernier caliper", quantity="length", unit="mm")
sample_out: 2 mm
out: 11.6 mm
